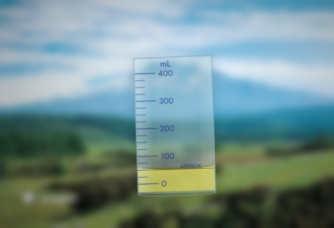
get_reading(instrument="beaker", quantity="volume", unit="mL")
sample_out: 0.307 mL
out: 50 mL
